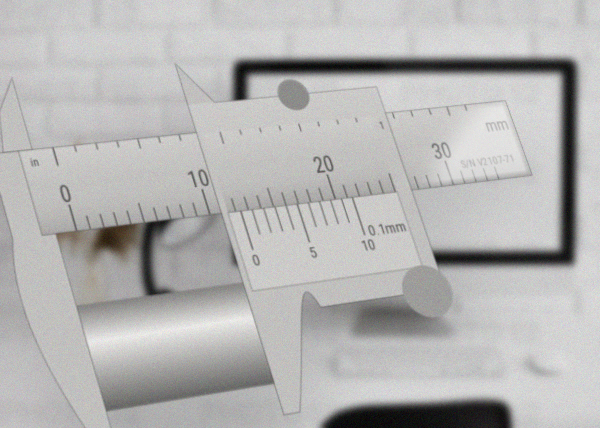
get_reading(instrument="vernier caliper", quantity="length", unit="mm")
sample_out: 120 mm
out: 12.4 mm
